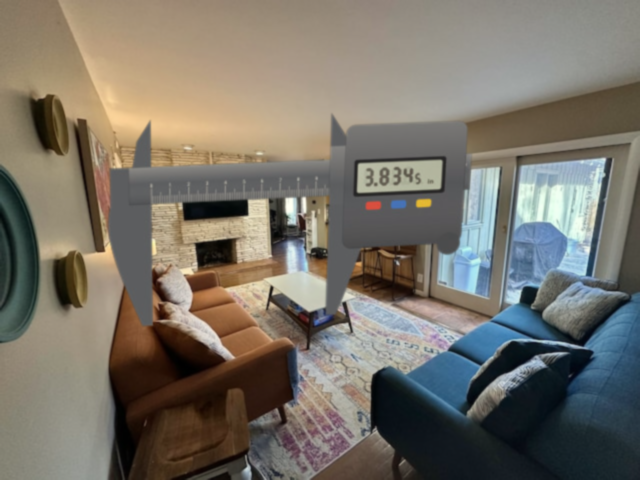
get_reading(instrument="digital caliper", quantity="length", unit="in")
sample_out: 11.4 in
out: 3.8345 in
